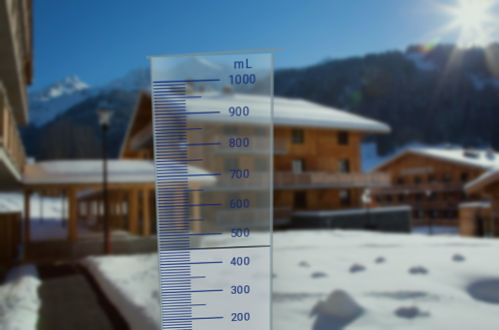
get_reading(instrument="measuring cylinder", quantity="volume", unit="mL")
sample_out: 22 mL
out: 450 mL
